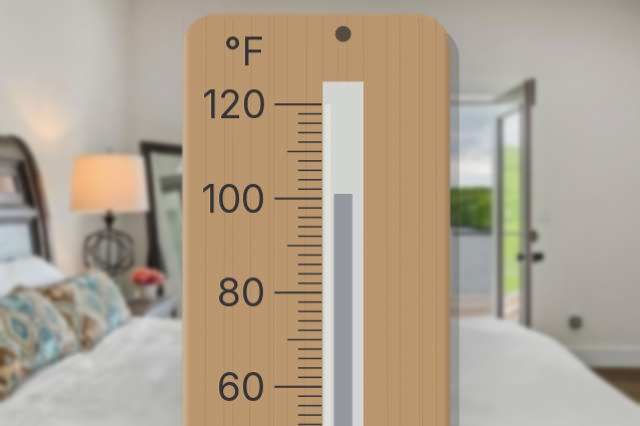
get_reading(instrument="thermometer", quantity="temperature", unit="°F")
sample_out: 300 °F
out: 101 °F
